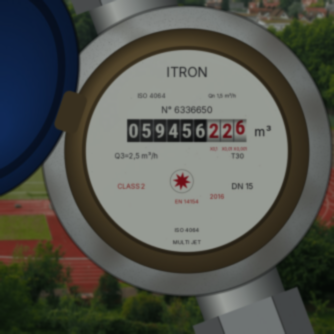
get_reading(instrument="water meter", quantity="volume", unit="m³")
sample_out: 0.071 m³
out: 59456.226 m³
